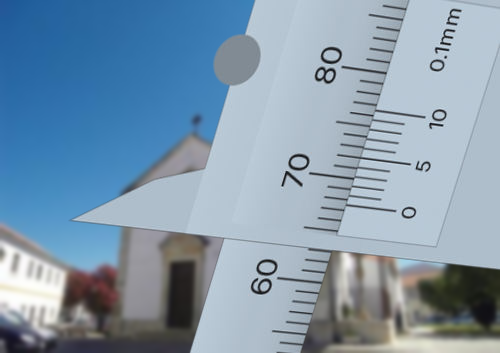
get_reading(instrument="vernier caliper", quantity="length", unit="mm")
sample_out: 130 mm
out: 67.5 mm
